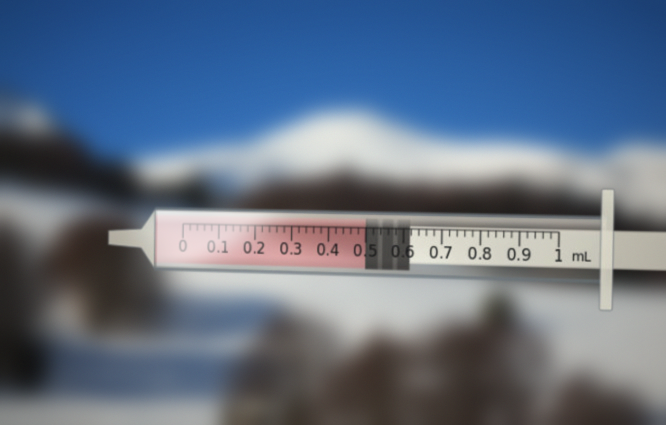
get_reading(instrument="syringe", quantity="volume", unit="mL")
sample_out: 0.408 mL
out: 0.5 mL
